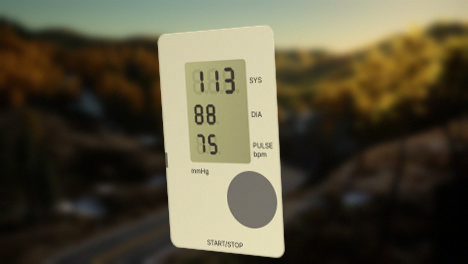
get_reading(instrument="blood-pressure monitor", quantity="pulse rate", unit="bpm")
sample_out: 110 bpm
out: 75 bpm
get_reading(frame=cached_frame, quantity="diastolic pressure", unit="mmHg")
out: 88 mmHg
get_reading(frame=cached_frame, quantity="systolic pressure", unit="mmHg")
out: 113 mmHg
